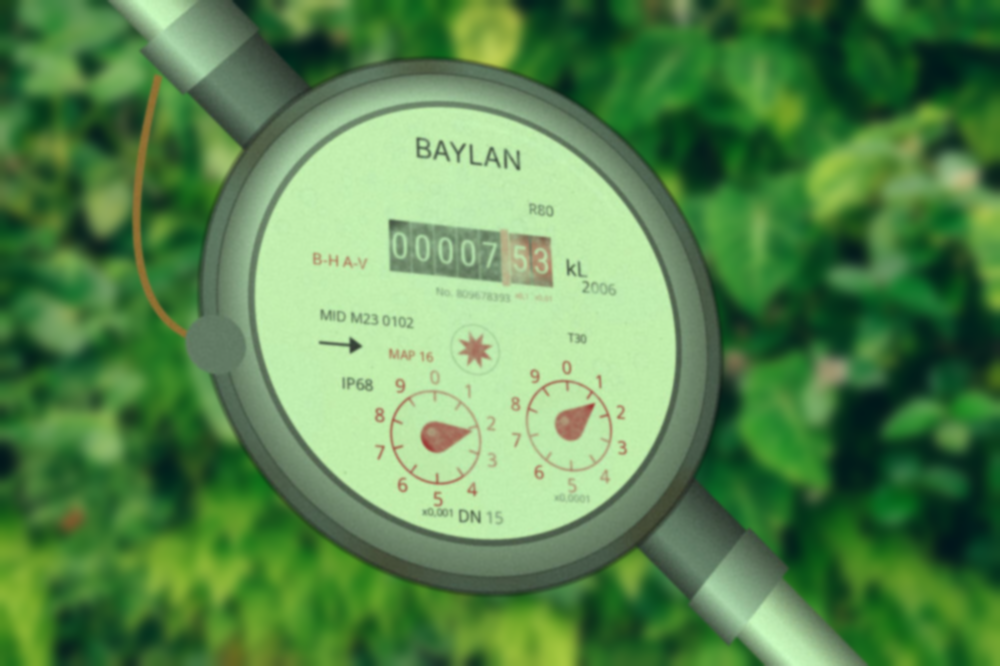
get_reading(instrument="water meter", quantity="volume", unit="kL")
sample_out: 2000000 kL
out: 7.5321 kL
